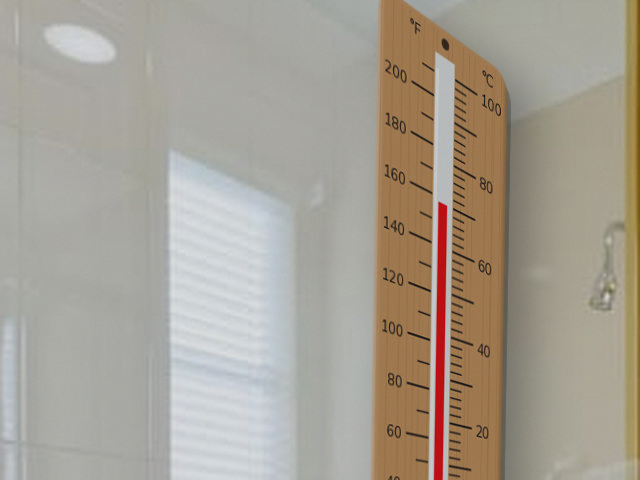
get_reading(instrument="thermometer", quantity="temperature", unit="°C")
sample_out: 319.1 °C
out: 70 °C
